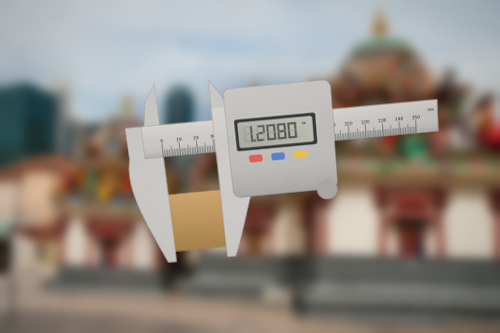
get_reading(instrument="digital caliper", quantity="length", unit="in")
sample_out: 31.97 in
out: 1.2080 in
